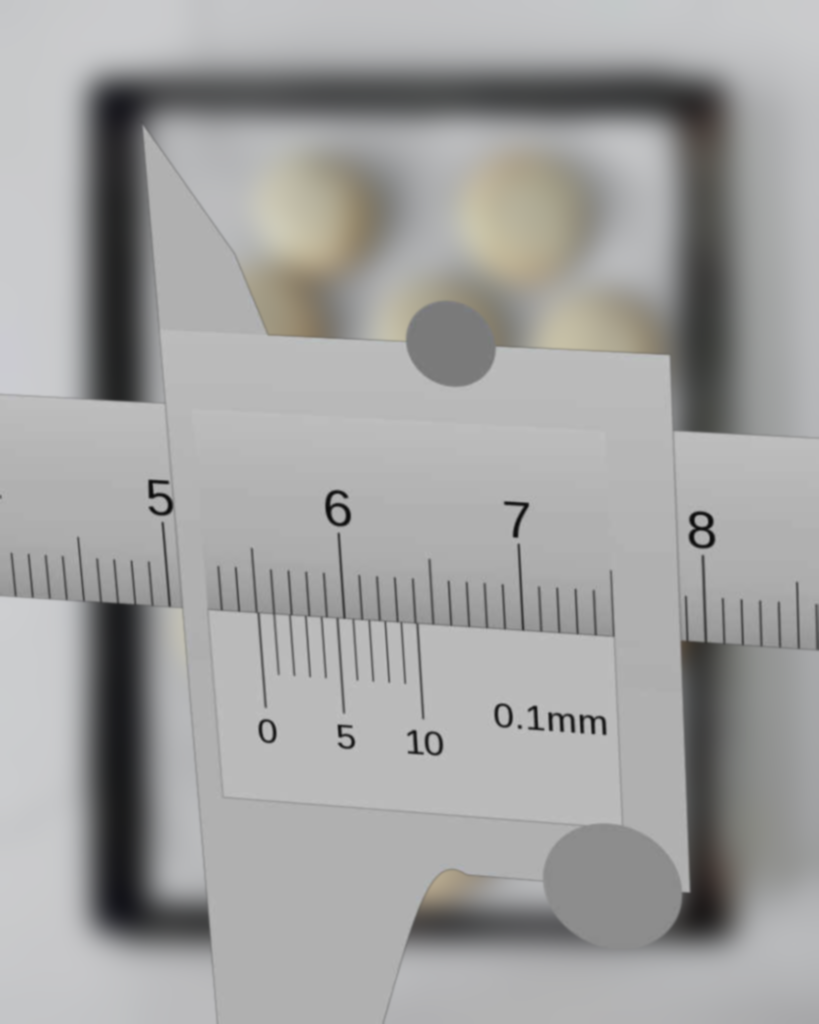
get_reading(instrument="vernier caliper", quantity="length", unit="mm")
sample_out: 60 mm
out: 55.1 mm
